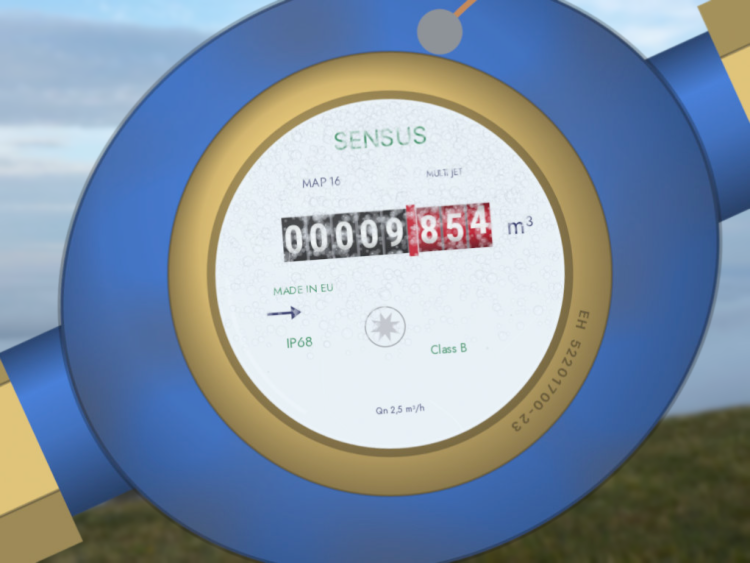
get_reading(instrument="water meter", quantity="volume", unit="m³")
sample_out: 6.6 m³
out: 9.854 m³
